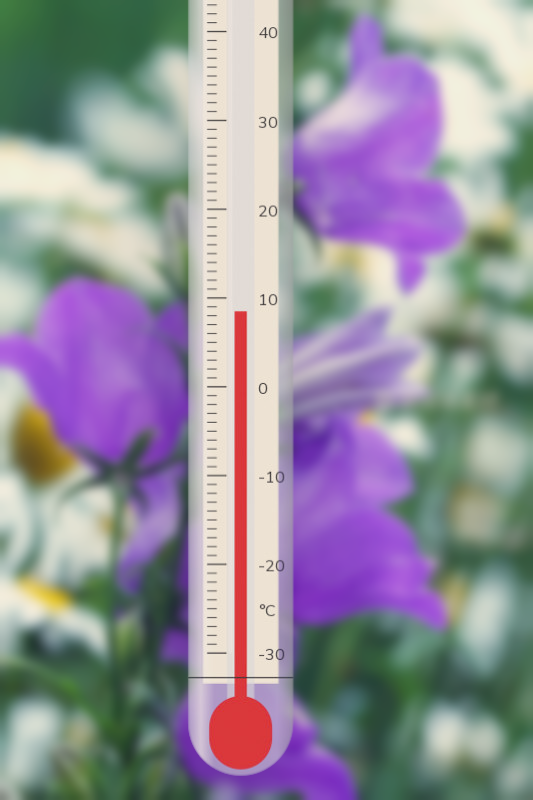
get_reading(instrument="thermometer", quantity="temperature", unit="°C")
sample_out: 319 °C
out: 8.5 °C
